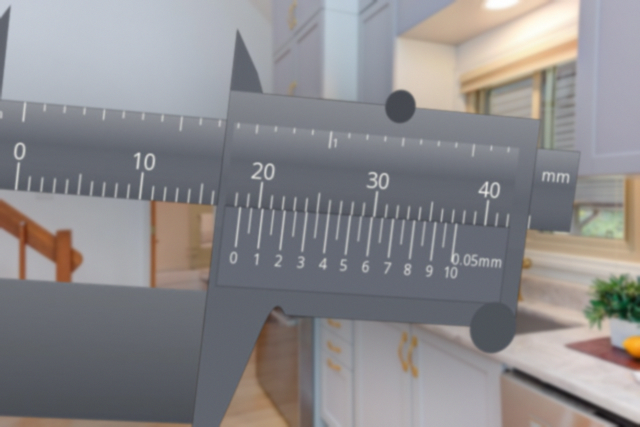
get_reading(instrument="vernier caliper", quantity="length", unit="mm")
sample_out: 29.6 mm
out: 18.4 mm
